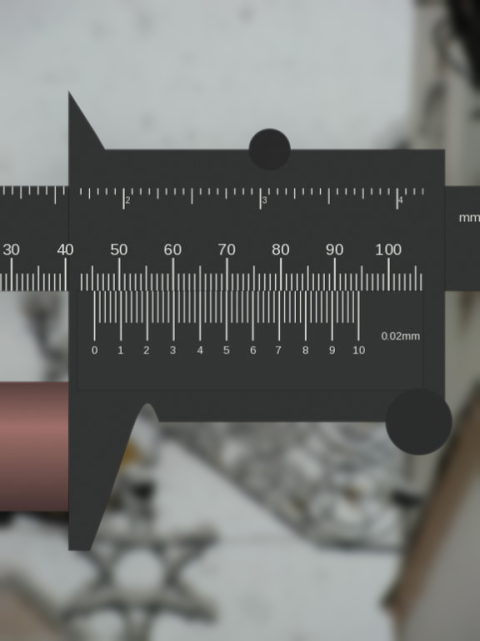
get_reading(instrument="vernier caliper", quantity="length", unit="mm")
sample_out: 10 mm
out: 45.4 mm
